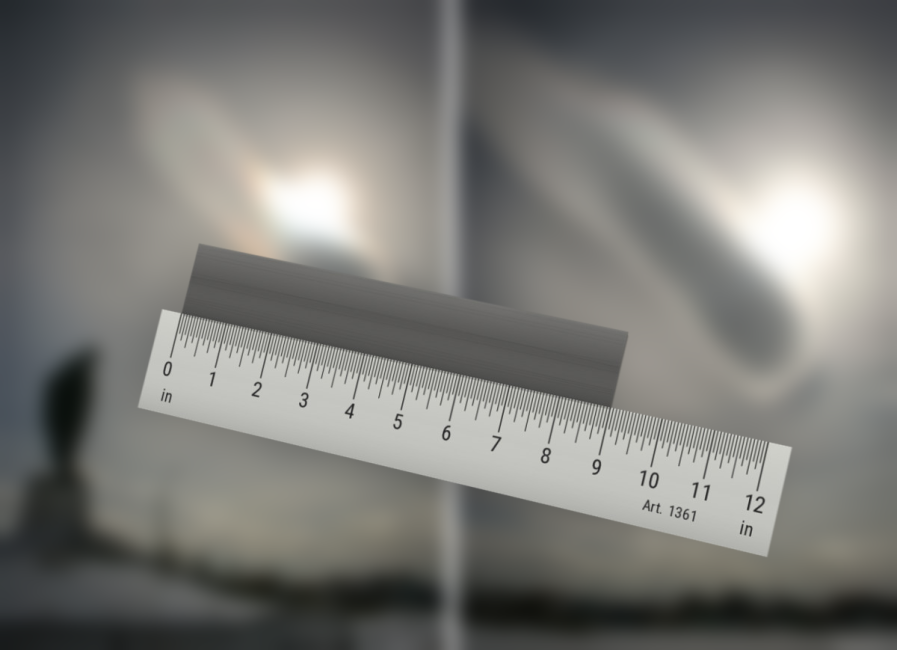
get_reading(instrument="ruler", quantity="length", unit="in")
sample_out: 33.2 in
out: 9 in
